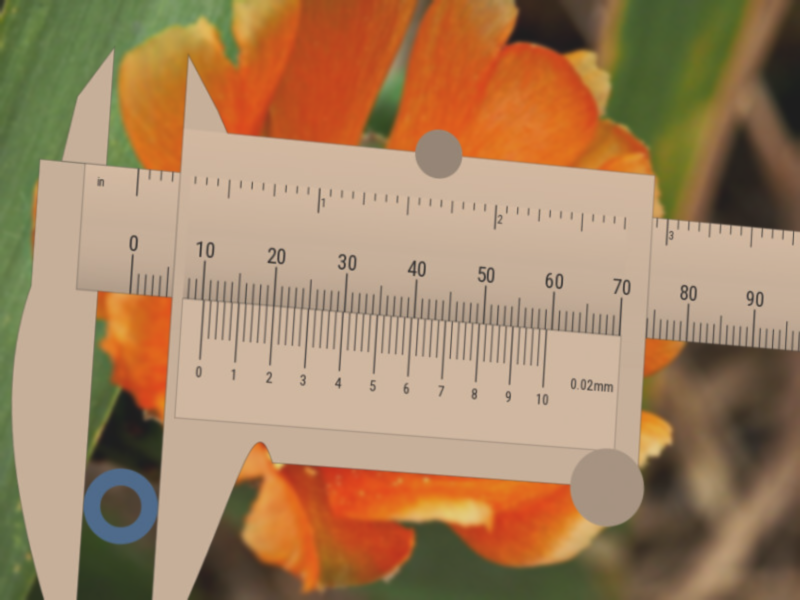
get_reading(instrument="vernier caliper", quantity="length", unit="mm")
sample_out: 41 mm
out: 10.2 mm
